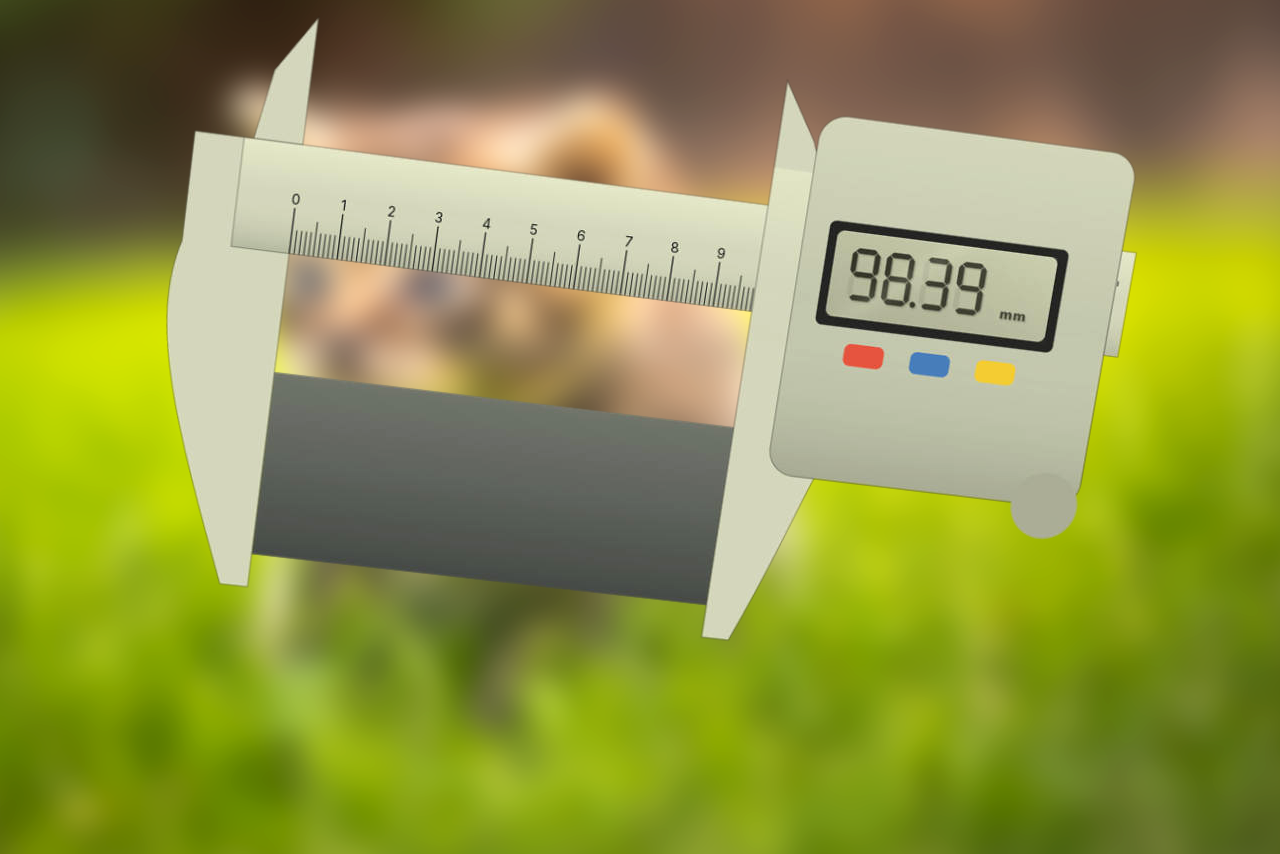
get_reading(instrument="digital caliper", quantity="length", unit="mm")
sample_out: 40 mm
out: 98.39 mm
